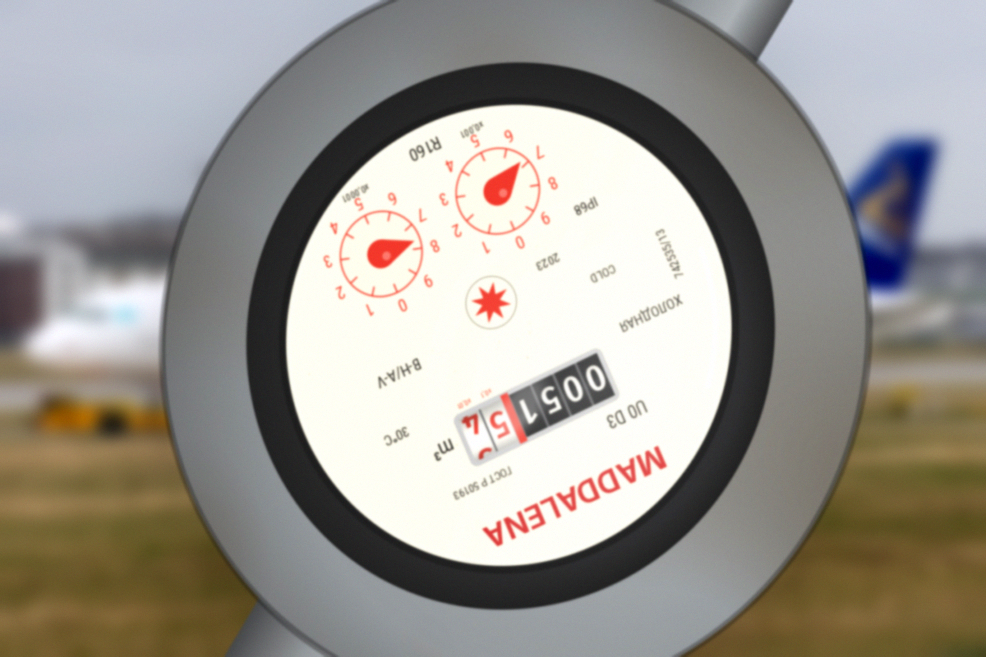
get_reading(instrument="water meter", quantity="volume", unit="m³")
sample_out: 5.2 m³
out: 51.5367 m³
